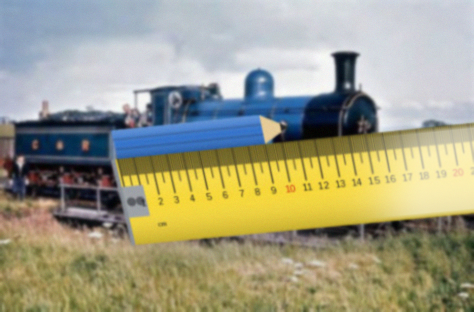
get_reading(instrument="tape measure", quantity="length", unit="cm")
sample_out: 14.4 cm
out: 10.5 cm
